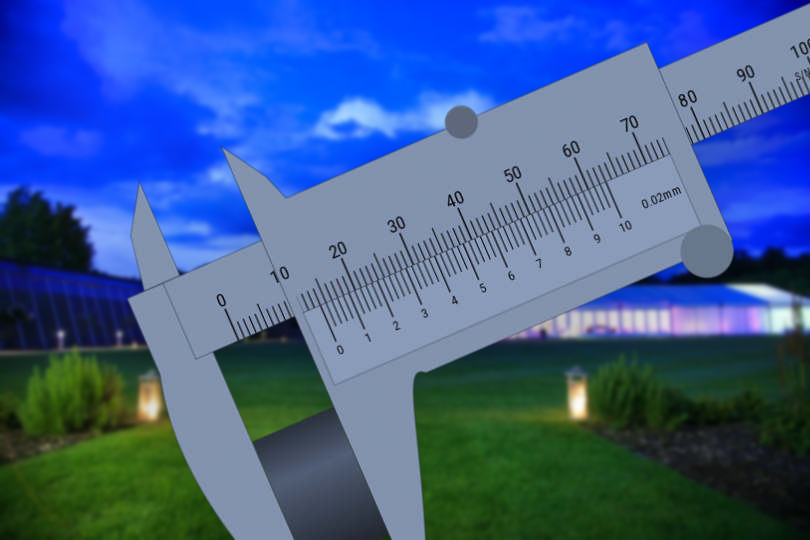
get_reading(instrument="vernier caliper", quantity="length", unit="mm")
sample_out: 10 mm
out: 14.0 mm
